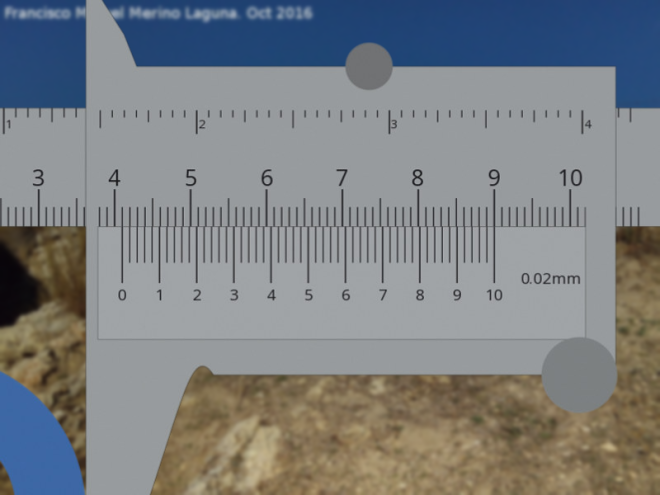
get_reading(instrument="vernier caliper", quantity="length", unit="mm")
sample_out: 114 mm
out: 41.0 mm
